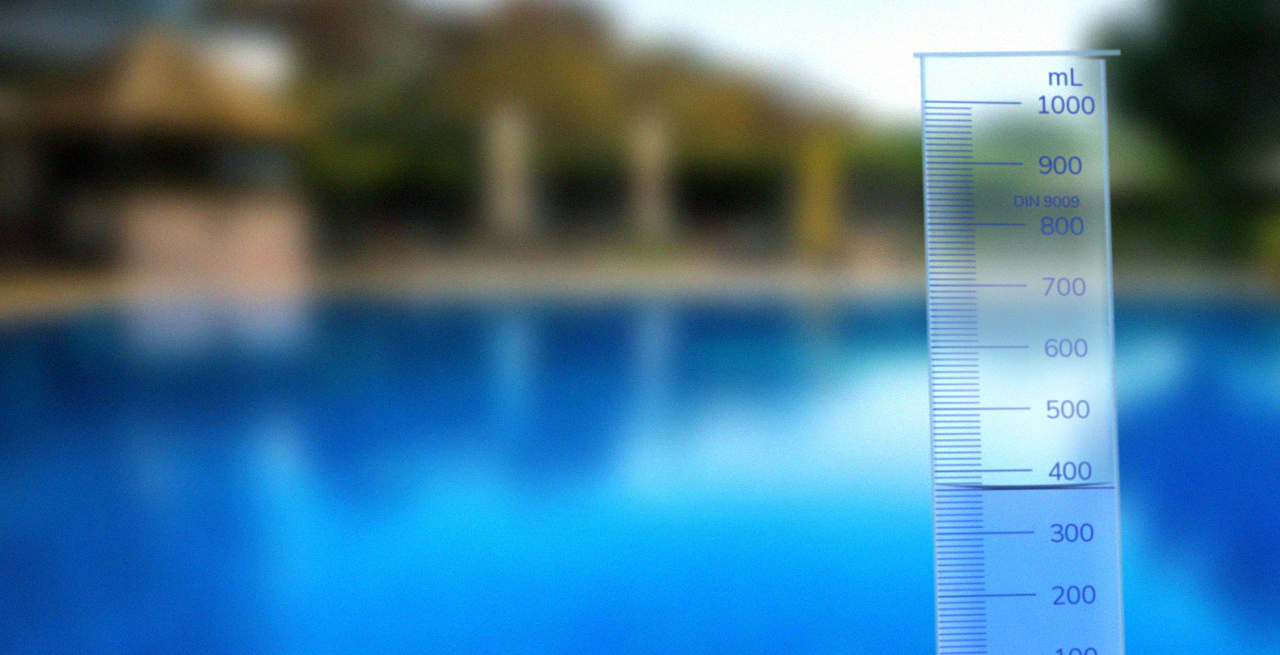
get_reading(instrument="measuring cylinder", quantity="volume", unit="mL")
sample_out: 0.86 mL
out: 370 mL
